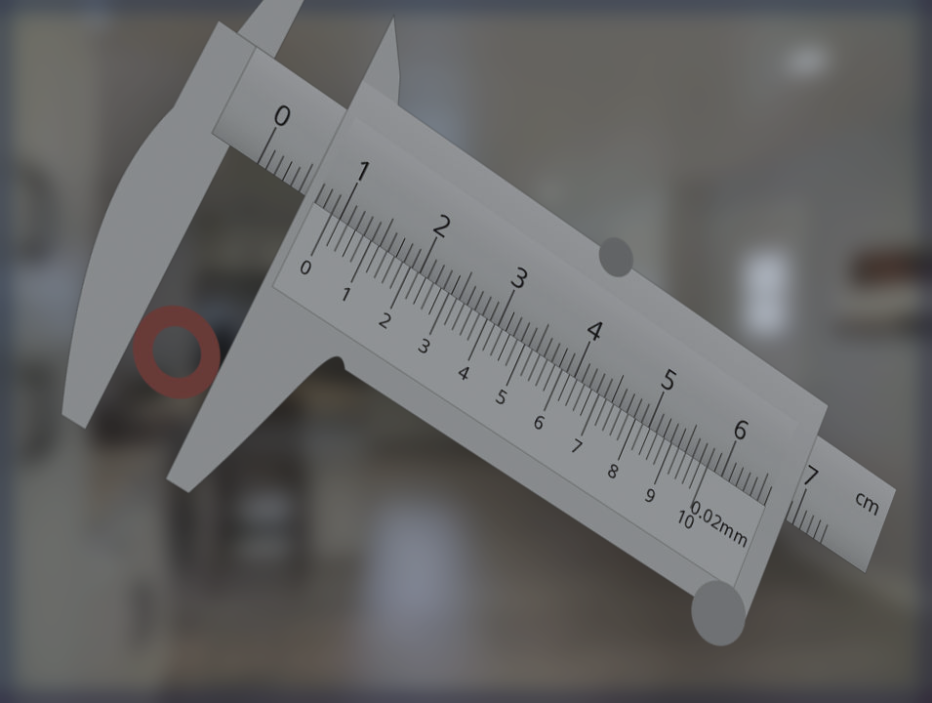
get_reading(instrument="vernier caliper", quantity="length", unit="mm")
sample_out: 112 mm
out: 9.0 mm
